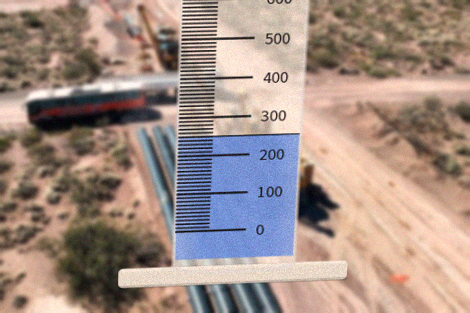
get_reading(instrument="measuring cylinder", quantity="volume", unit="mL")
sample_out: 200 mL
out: 250 mL
